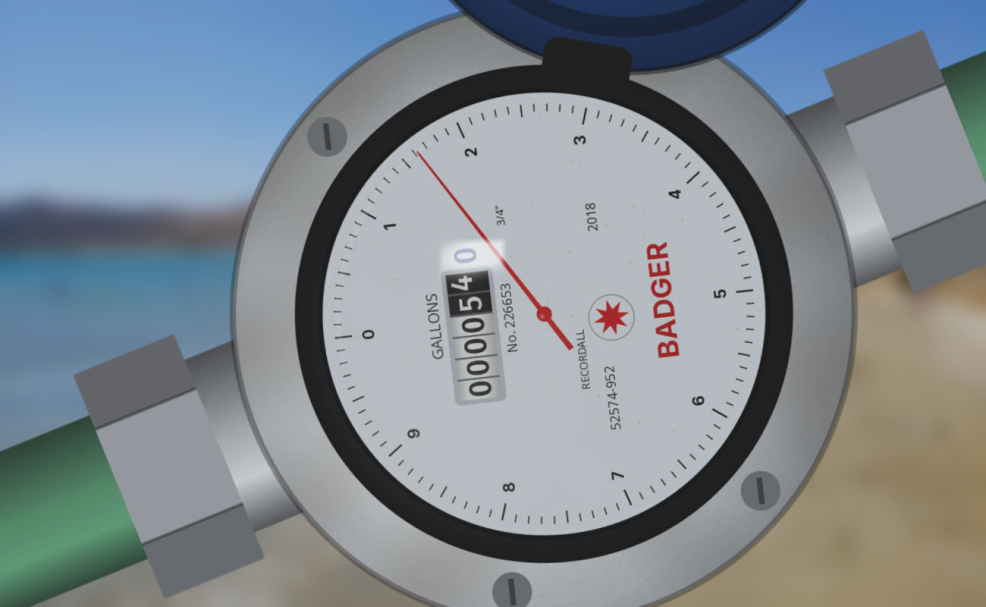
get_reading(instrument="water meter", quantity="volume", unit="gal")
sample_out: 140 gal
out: 541.6 gal
